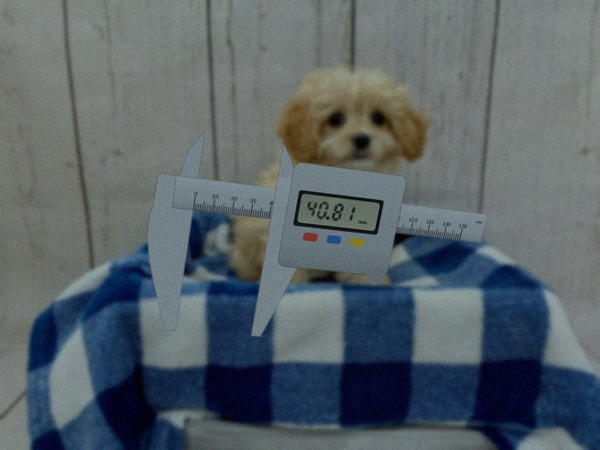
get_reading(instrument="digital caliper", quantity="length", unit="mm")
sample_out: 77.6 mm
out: 40.81 mm
